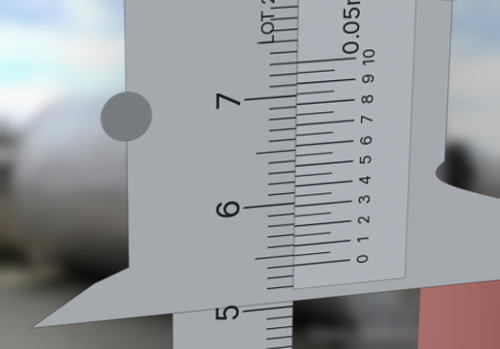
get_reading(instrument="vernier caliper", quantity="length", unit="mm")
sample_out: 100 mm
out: 54.0 mm
